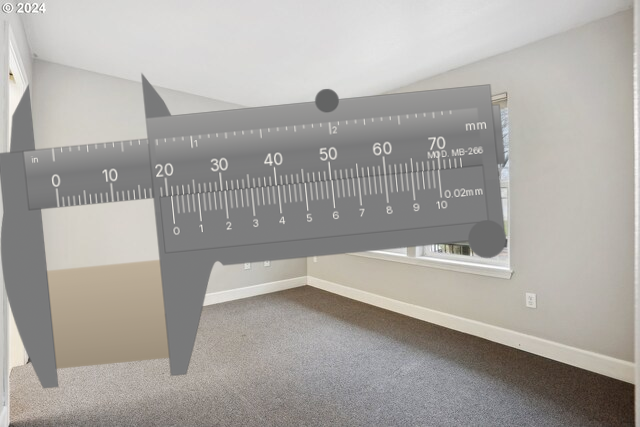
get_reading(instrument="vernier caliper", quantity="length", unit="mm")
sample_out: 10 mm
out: 20.8 mm
